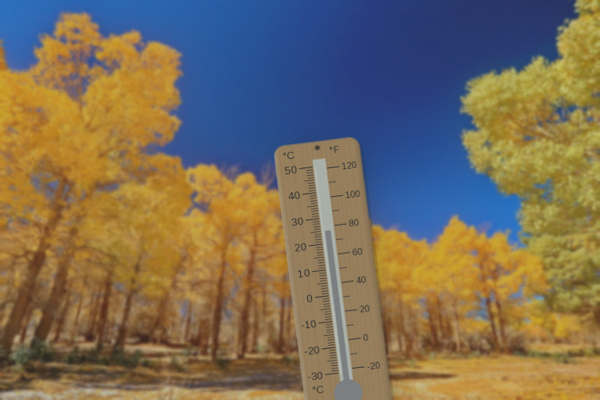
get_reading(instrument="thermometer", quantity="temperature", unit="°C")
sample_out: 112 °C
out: 25 °C
